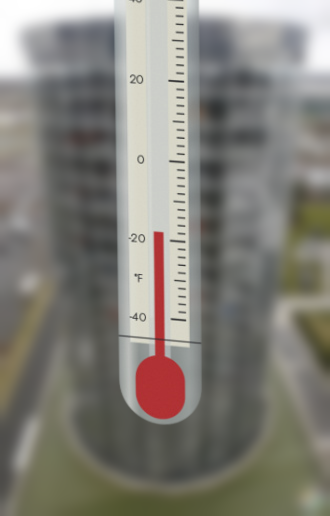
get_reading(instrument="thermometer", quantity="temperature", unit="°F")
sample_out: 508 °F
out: -18 °F
